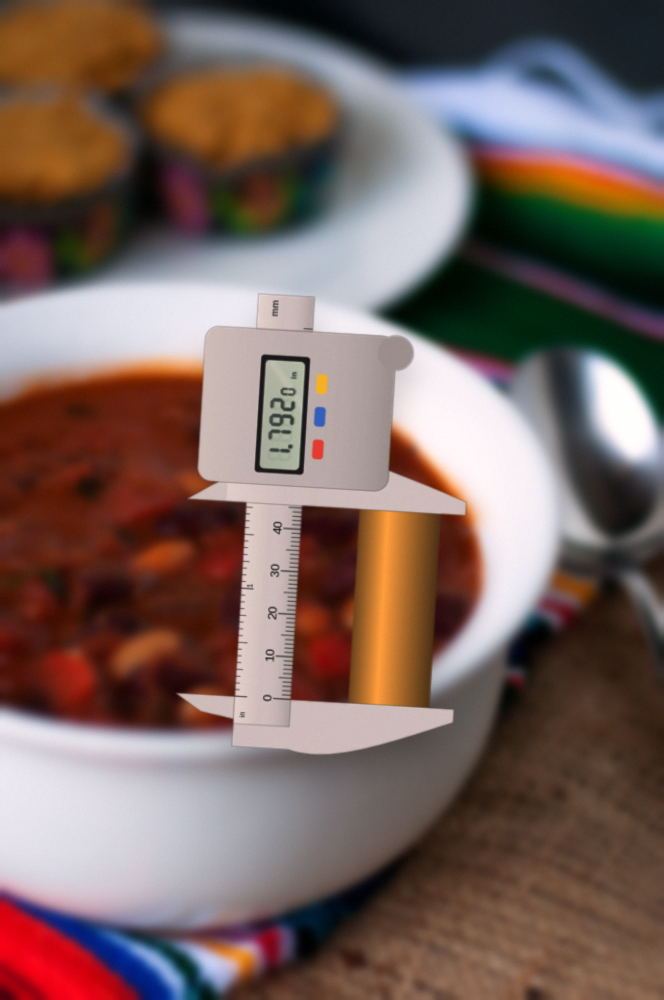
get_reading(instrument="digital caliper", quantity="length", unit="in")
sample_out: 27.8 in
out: 1.7920 in
